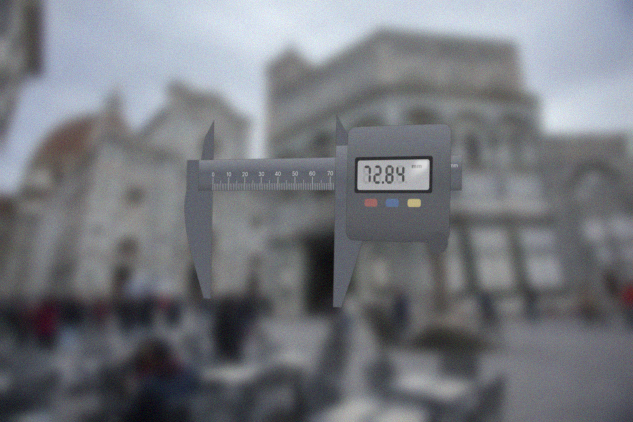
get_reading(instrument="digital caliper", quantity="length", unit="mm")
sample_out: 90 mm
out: 72.84 mm
